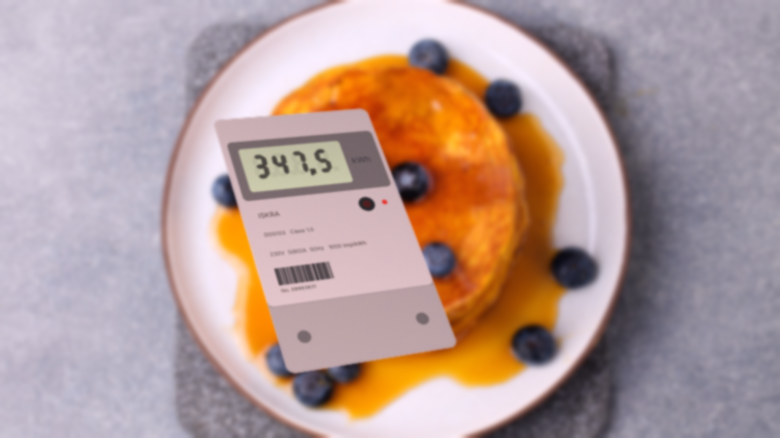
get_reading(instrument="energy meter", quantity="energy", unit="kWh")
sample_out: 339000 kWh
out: 347.5 kWh
